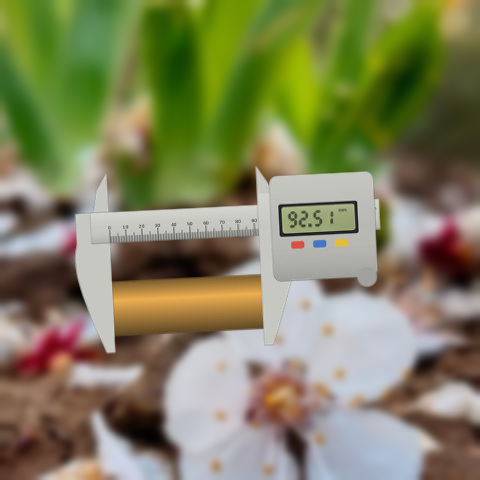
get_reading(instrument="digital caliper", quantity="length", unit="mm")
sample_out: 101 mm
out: 92.51 mm
